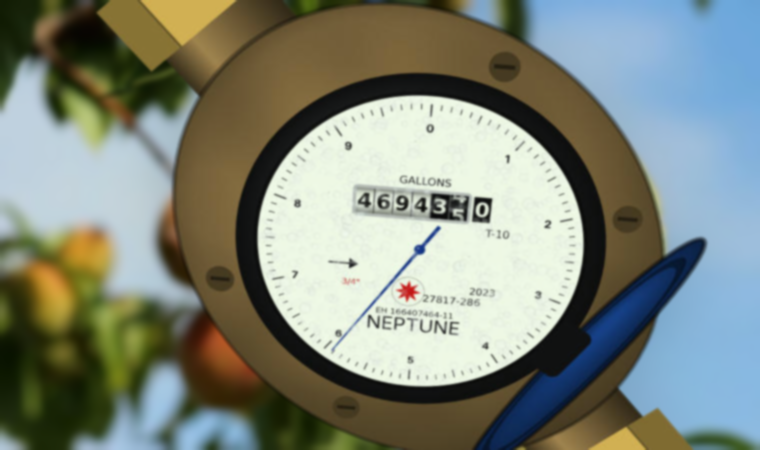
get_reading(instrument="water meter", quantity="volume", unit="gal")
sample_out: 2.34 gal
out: 4694345.9 gal
